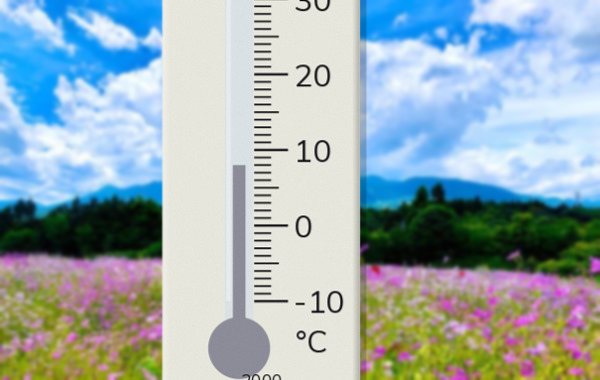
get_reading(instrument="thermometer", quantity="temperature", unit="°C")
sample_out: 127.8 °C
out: 8 °C
